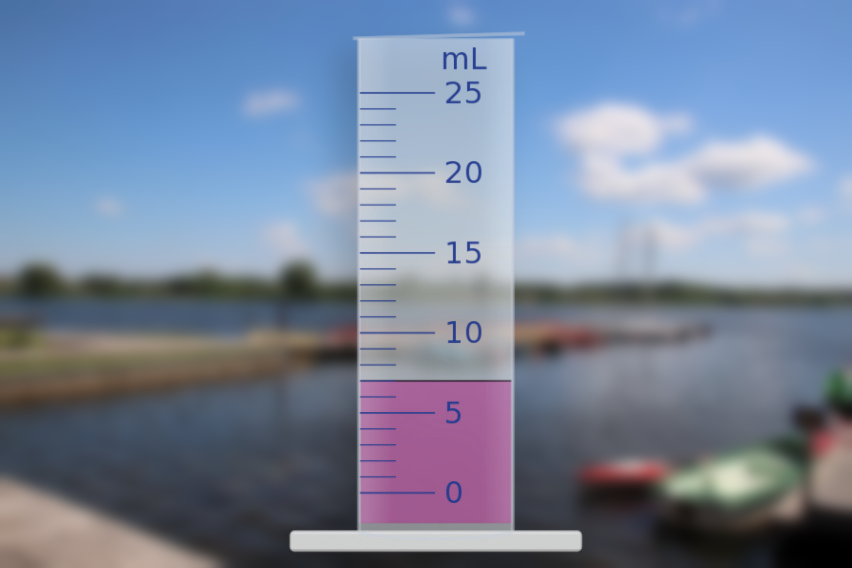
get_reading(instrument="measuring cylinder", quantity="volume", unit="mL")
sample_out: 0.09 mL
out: 7 mL
